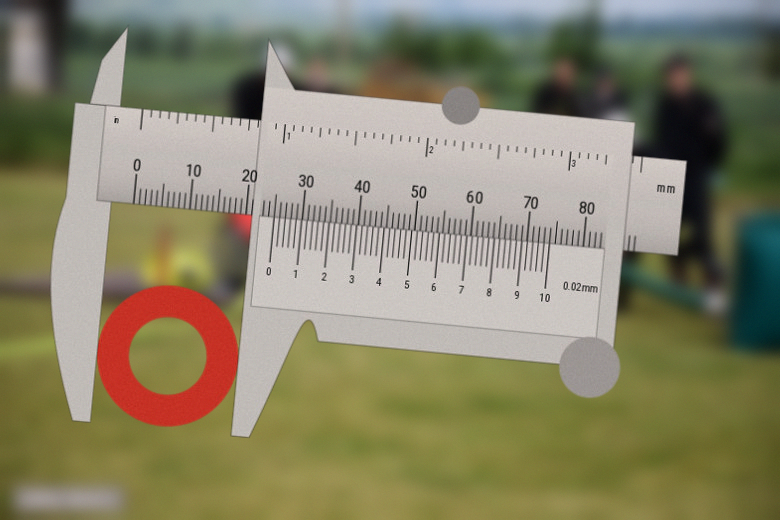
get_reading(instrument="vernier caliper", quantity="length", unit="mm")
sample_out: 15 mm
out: 25.0 mm
